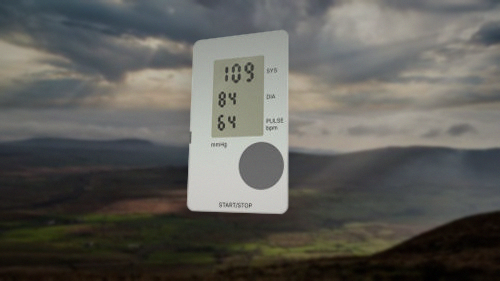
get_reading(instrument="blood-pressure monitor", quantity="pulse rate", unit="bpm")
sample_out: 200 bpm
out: 64 bpm
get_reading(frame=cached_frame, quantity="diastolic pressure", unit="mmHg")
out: 84 mmHg
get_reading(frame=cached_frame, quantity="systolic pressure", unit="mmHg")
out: 109 mmHg
